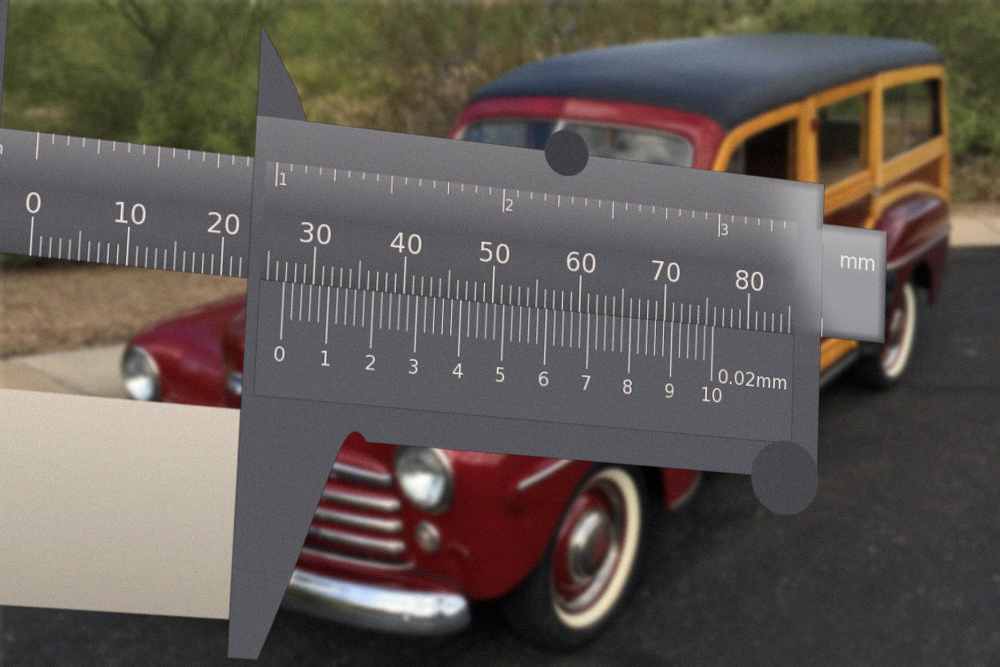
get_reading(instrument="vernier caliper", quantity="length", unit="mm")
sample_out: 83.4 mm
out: 26.8 mm
